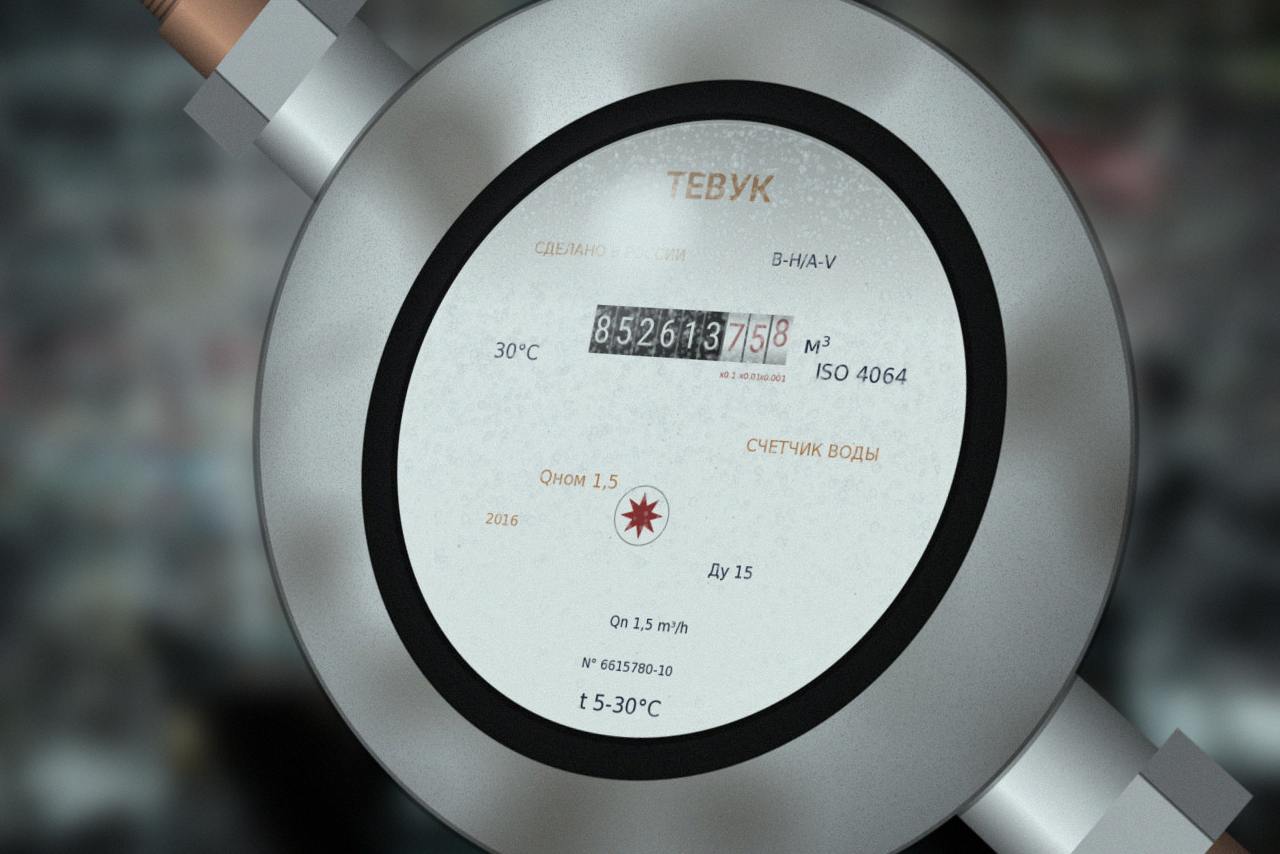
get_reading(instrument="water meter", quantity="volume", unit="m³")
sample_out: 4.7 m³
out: 852613.758 m³
